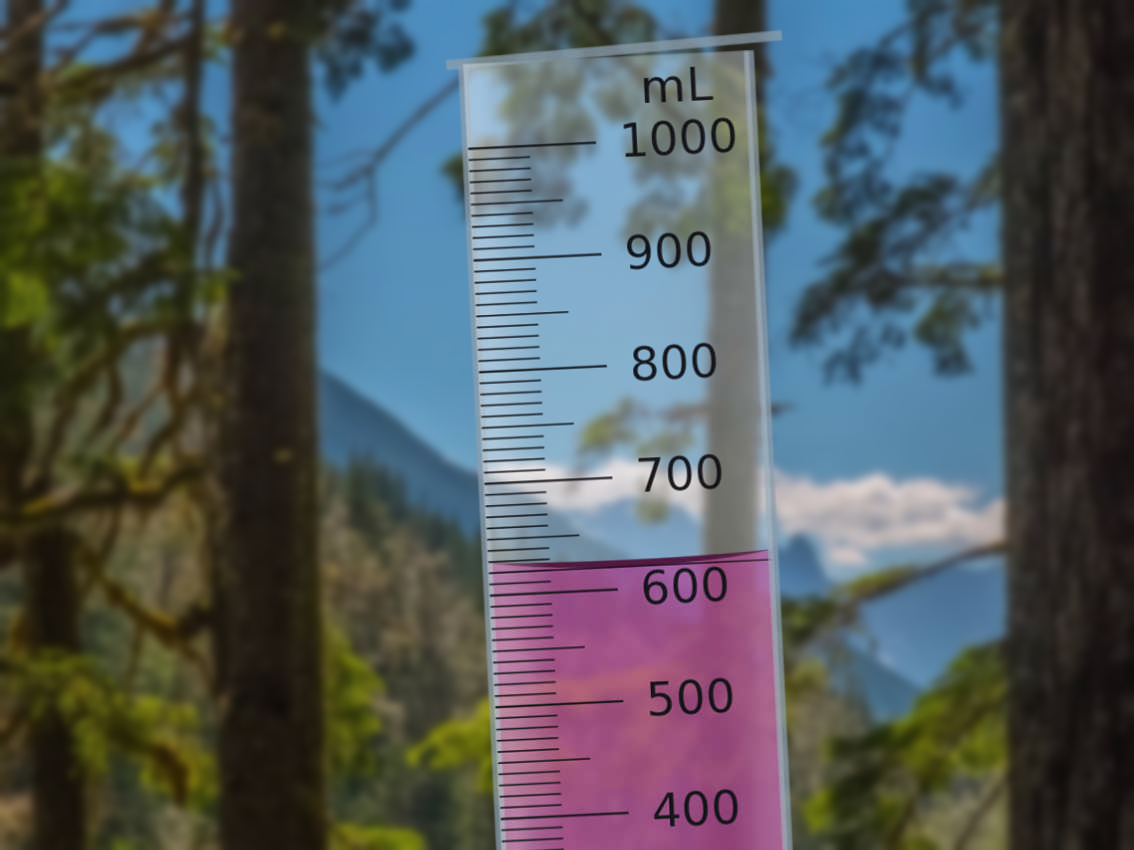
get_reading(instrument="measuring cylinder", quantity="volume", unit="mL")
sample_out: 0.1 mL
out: 620 mL
